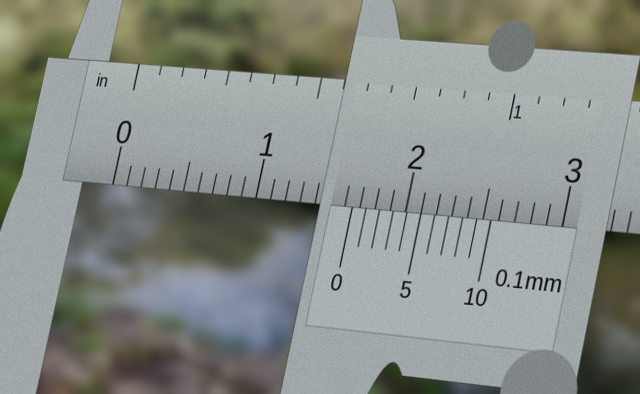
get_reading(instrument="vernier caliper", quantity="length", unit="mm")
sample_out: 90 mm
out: 16.5 mm
